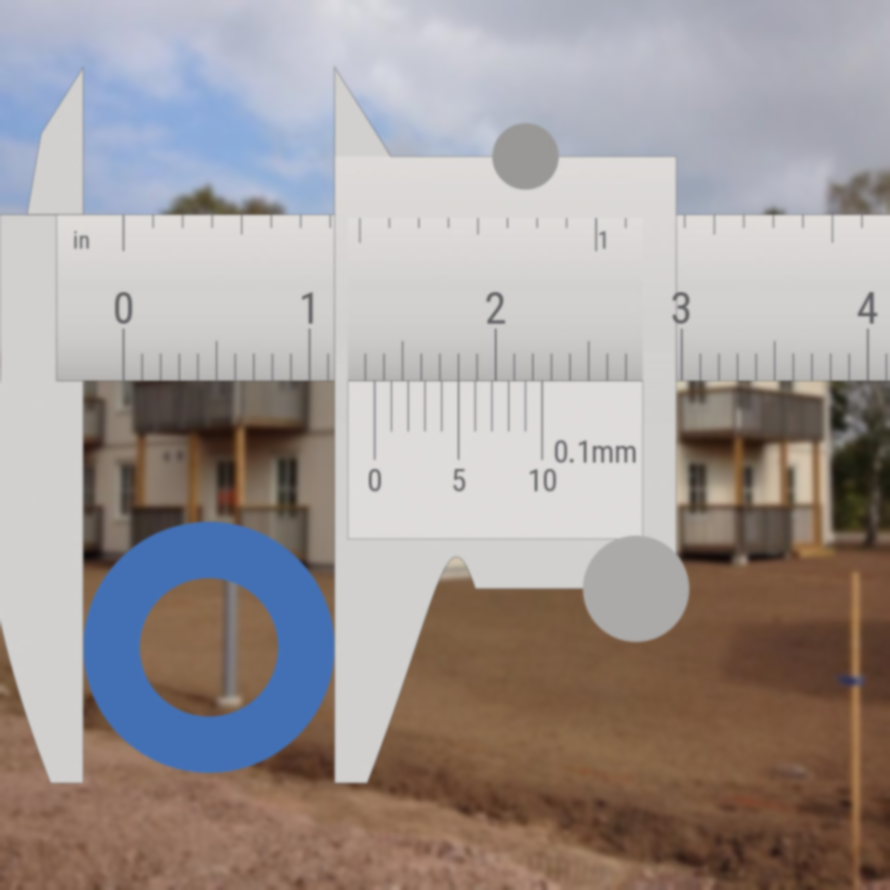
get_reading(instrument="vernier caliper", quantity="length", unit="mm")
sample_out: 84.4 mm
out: 13.5 mm
